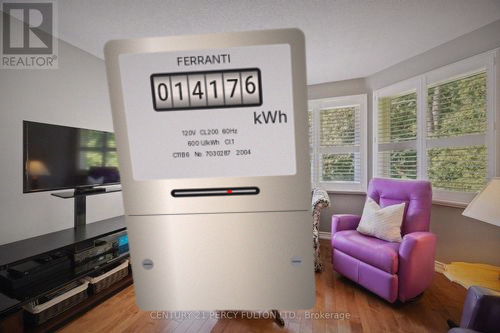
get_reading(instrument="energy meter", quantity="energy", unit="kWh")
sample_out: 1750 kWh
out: 14176 kWh
